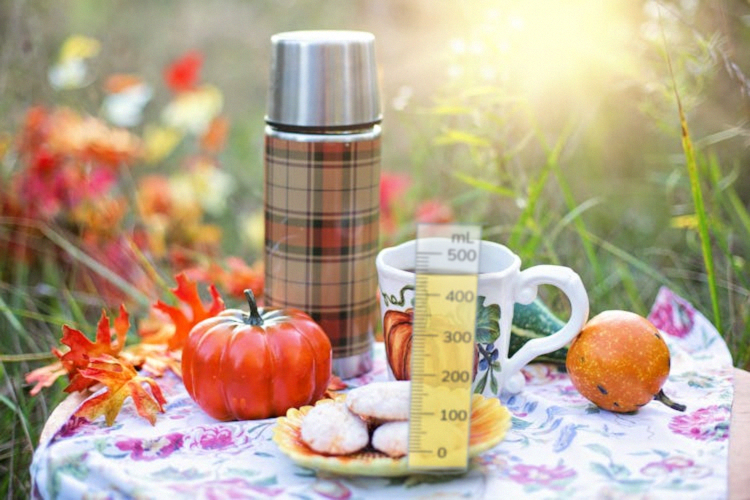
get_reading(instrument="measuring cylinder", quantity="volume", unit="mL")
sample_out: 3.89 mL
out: 450 mL
